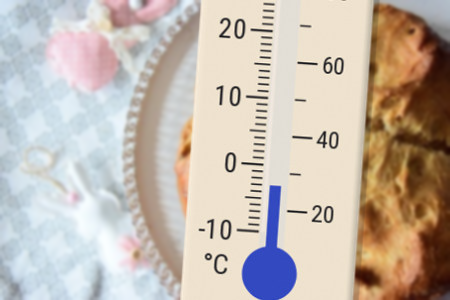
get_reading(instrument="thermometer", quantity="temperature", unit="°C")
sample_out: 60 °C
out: -3 °C
